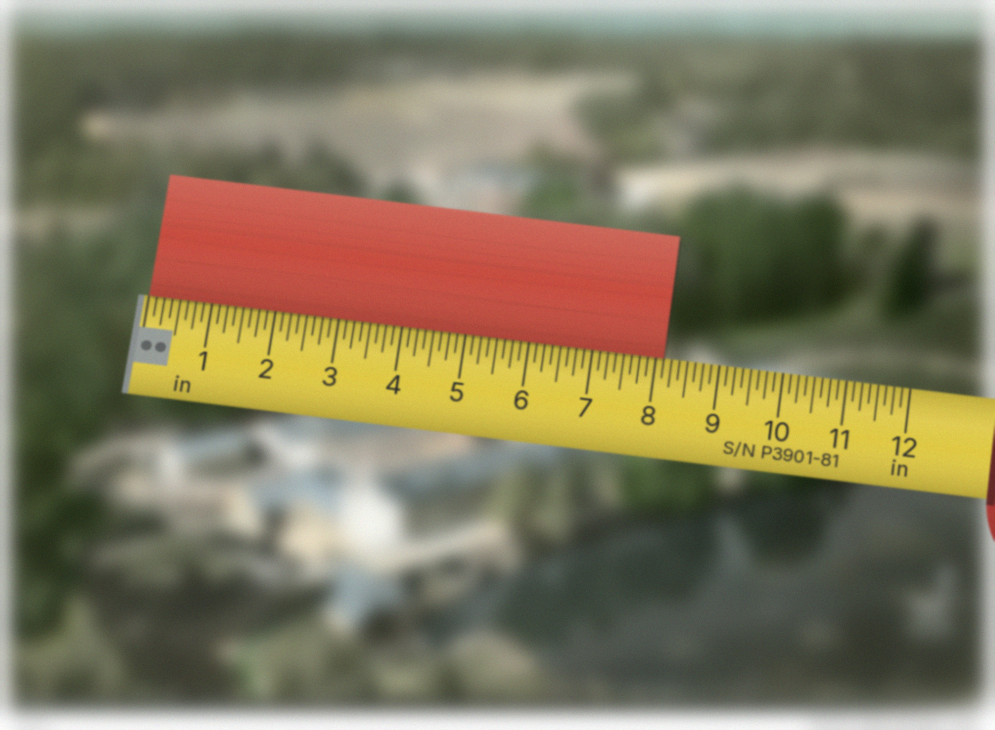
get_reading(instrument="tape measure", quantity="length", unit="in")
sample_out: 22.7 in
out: 8.125 in
